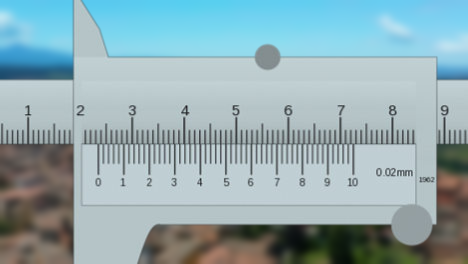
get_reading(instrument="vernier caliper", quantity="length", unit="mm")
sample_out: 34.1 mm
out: 23.5 mm
